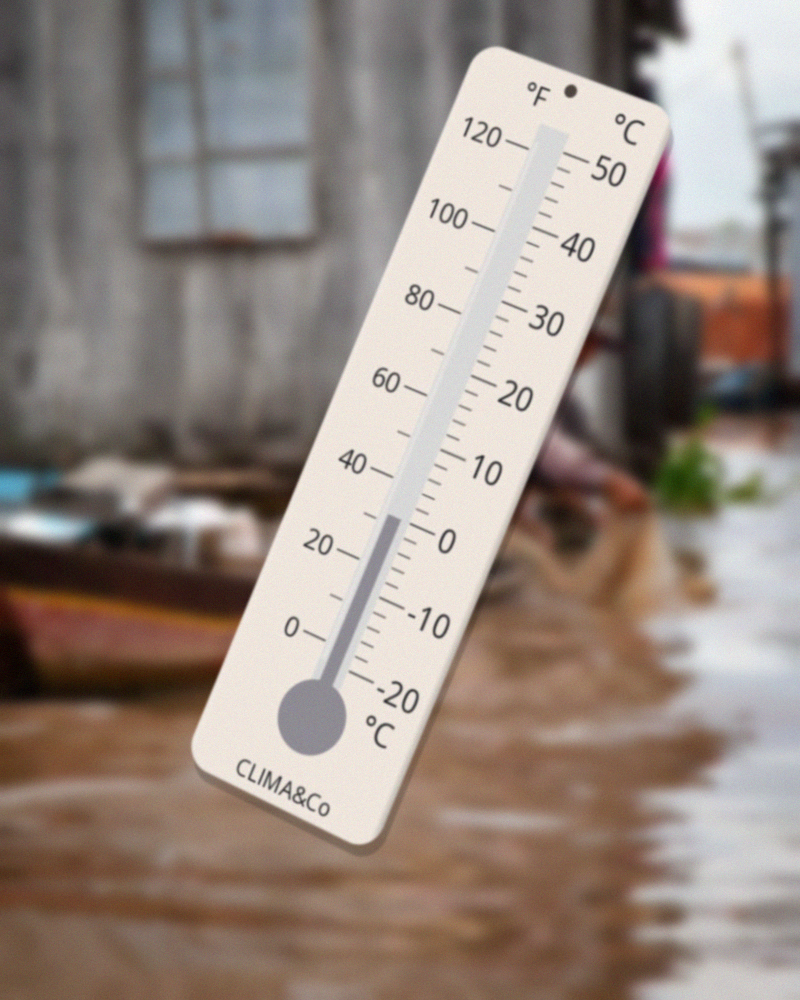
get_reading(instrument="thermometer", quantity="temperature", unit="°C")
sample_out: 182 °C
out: 0 °C
